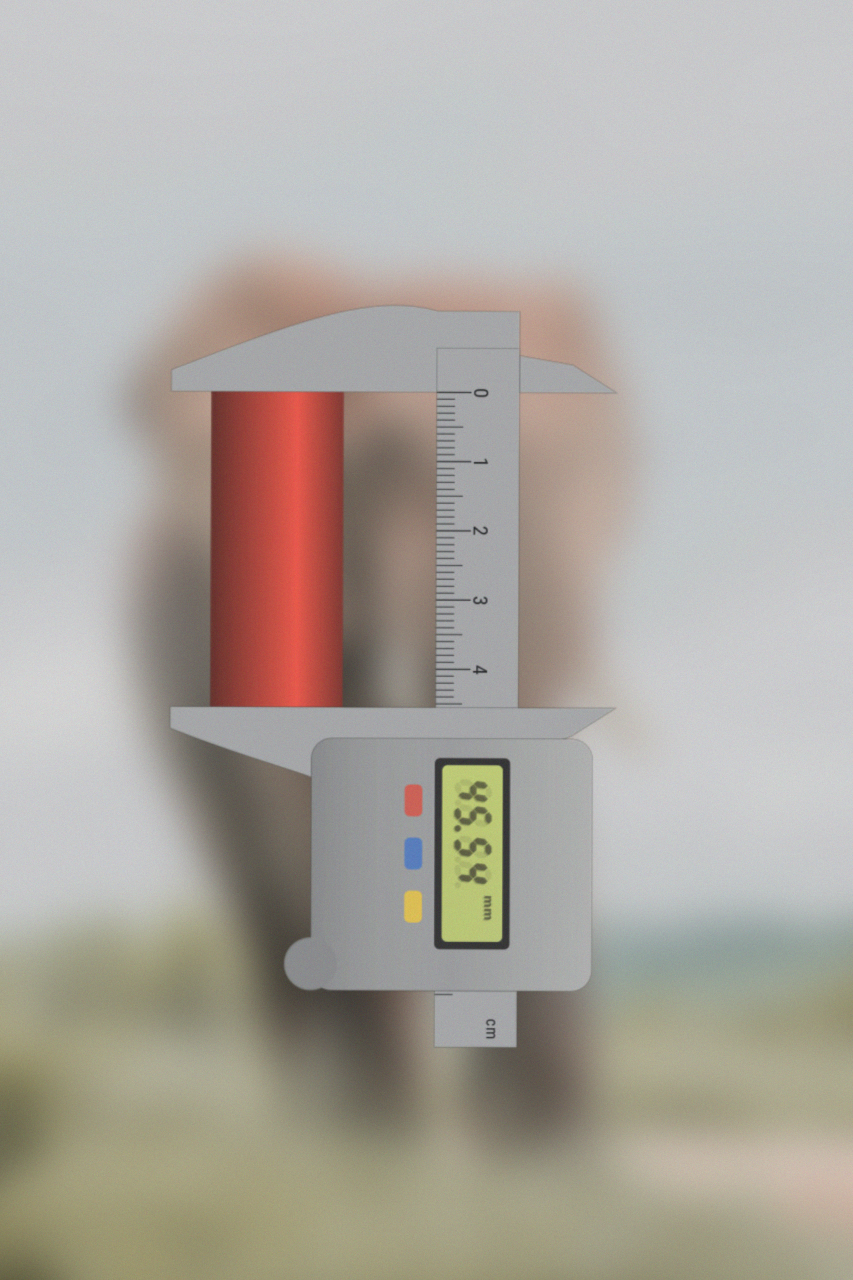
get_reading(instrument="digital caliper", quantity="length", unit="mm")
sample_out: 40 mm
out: 45.54 mm
